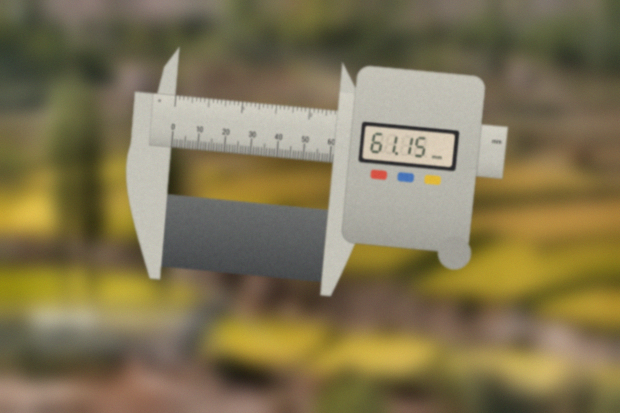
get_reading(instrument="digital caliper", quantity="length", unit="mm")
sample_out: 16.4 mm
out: 61.15 mm
